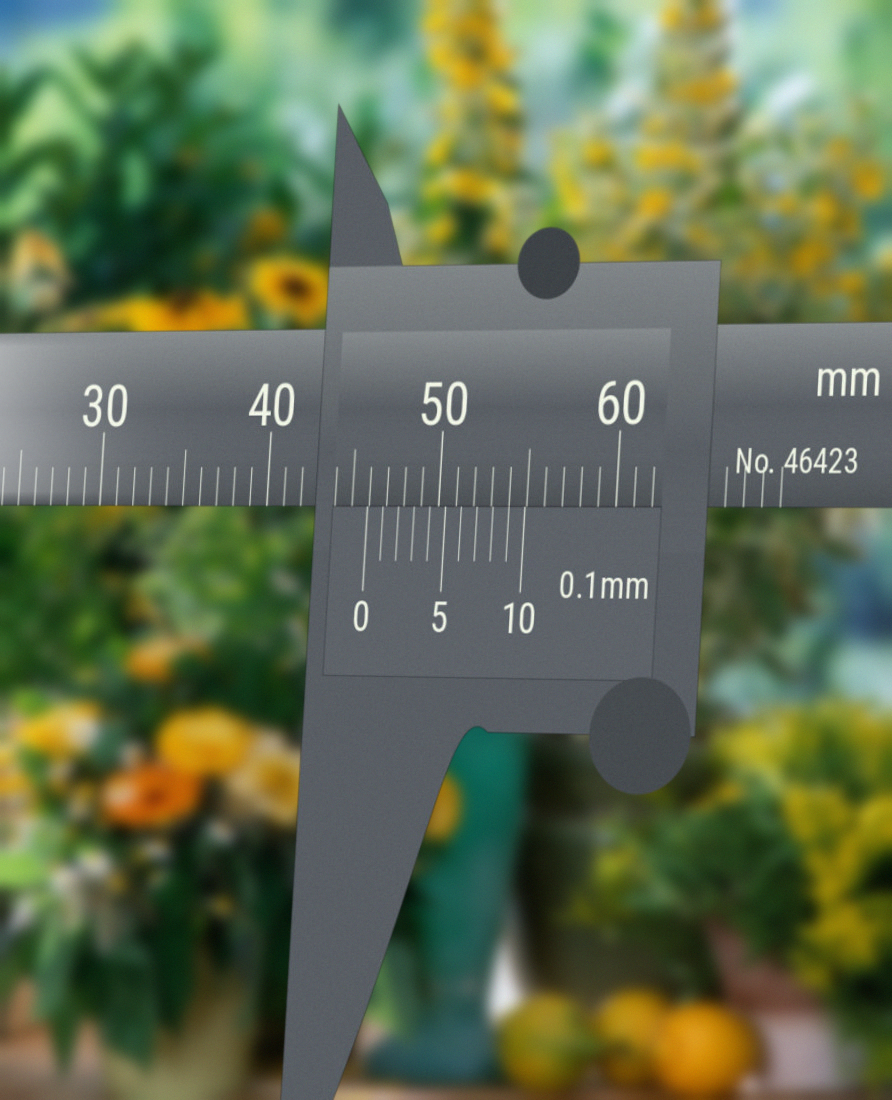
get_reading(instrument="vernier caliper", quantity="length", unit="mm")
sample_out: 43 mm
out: 45.9 mm
